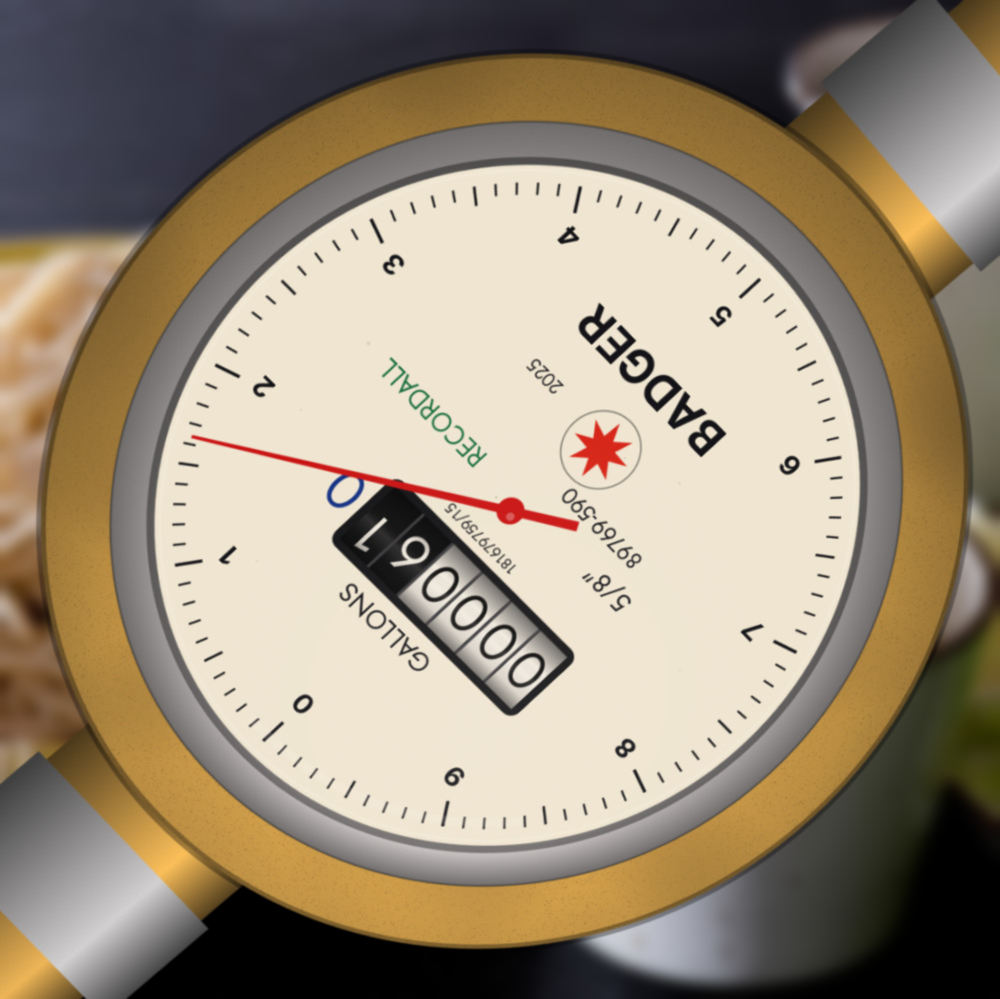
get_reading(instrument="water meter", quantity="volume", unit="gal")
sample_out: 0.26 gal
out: 611.6 gal
